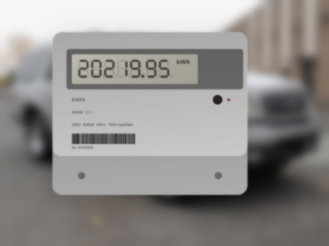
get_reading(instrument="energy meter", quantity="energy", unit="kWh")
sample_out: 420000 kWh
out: 20219.95 kWh
